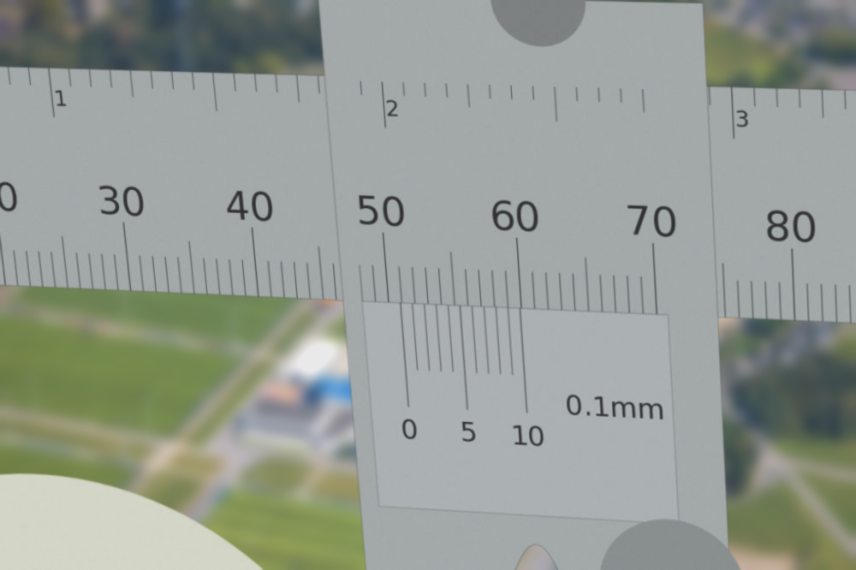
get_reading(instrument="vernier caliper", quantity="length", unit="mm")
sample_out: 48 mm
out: 50.9 mm
